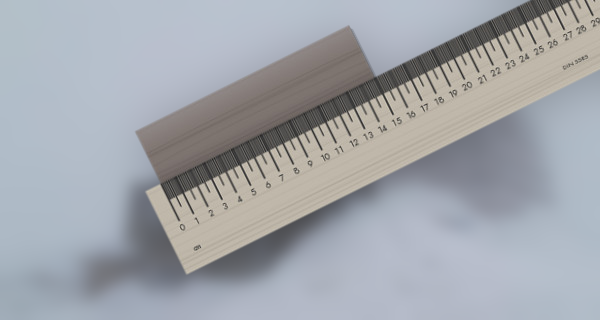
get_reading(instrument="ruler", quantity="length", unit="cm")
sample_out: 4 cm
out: 15 cm
